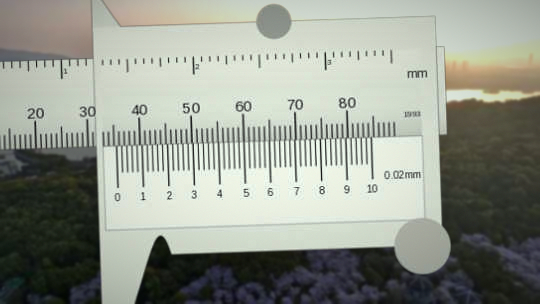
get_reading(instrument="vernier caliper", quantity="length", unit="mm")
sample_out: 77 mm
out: 35.5 mm
